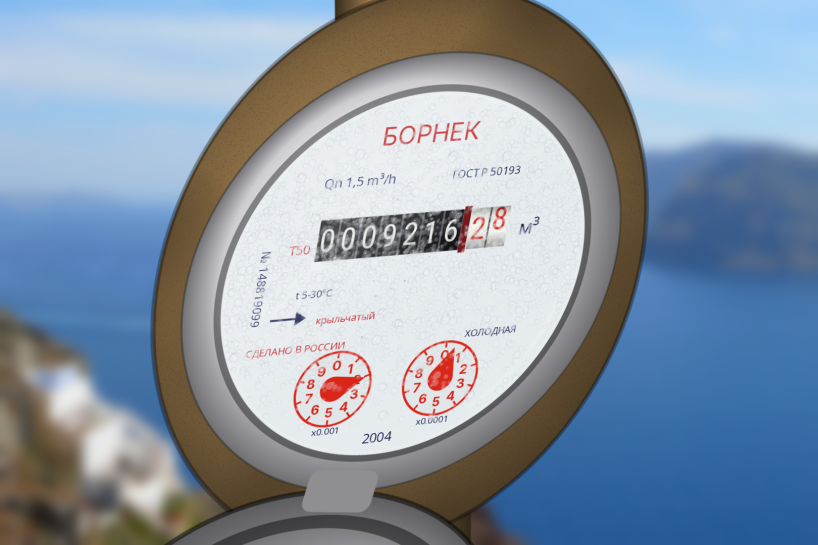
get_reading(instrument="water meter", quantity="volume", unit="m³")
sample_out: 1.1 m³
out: 9216.2820 m³
